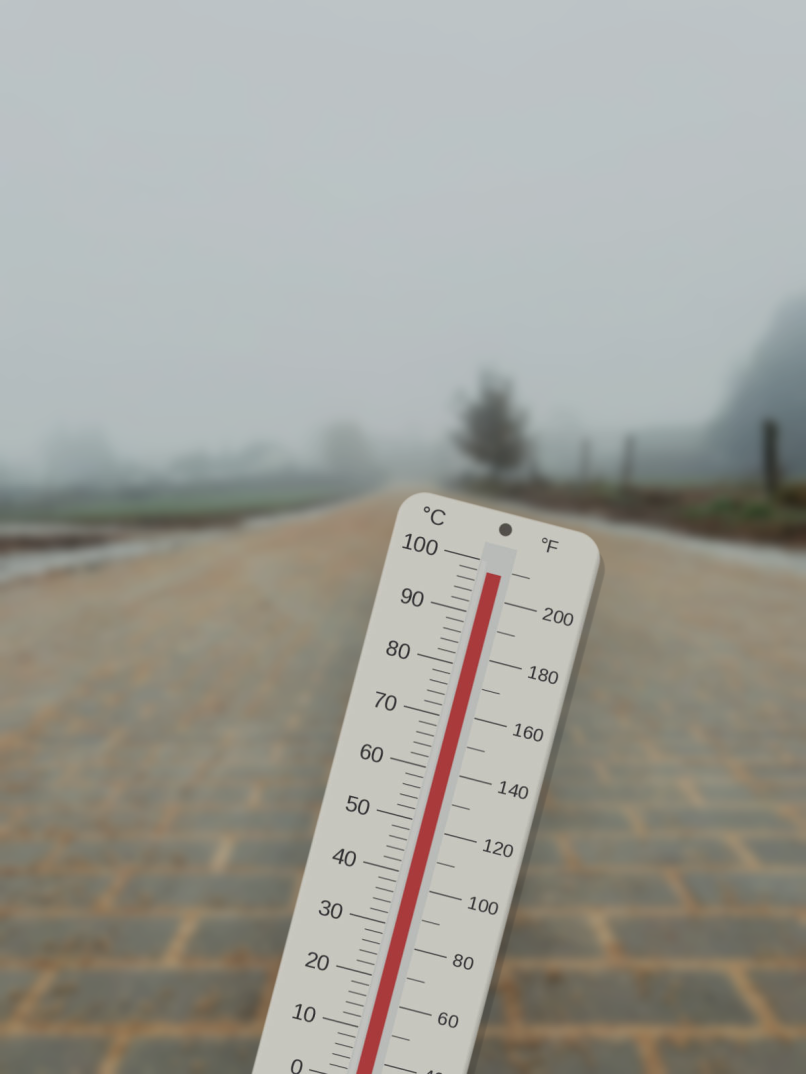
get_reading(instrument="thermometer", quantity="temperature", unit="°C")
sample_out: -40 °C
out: 98 °C
